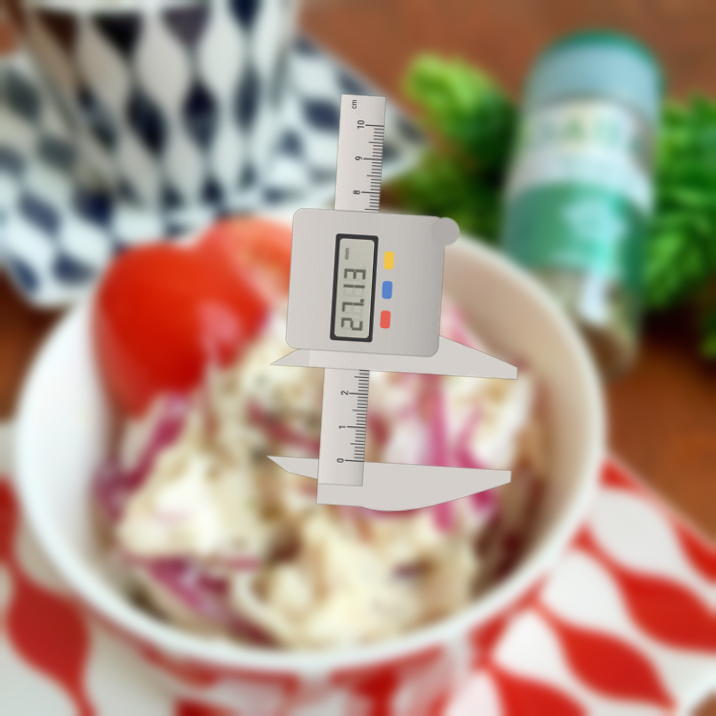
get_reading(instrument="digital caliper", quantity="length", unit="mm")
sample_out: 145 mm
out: 27.13 mm
